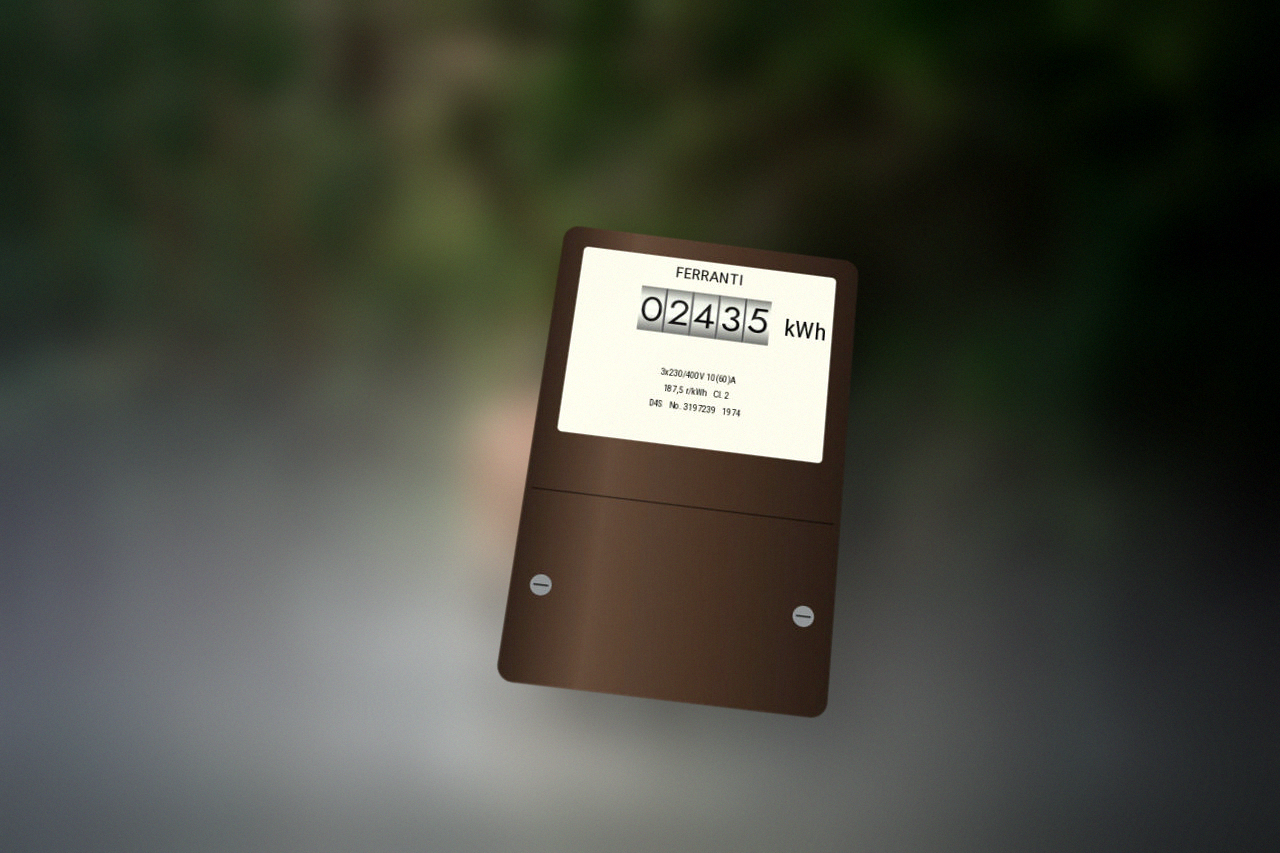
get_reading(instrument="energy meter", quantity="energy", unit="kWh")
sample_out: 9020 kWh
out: 2435 kWh
